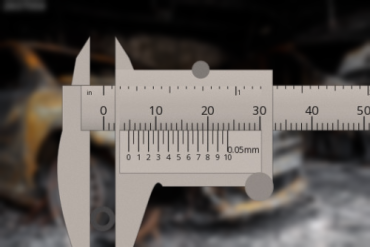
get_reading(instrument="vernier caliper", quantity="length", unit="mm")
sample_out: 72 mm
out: 4.8 mm
